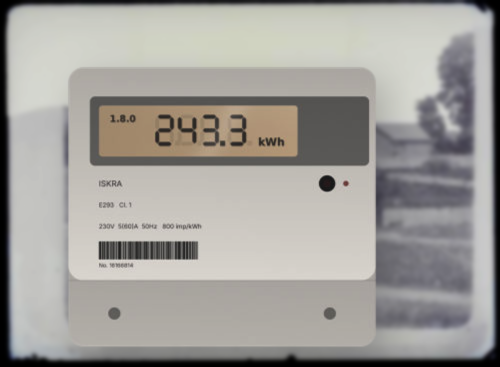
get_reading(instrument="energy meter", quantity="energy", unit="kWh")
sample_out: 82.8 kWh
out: 243.3 kWh
